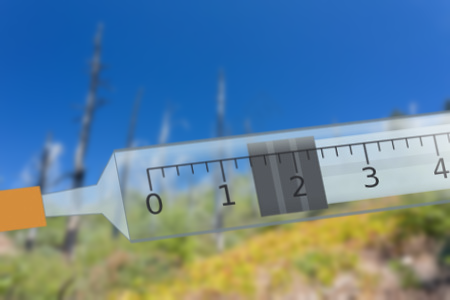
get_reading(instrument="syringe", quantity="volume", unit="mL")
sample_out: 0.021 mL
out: 1.4 mL
